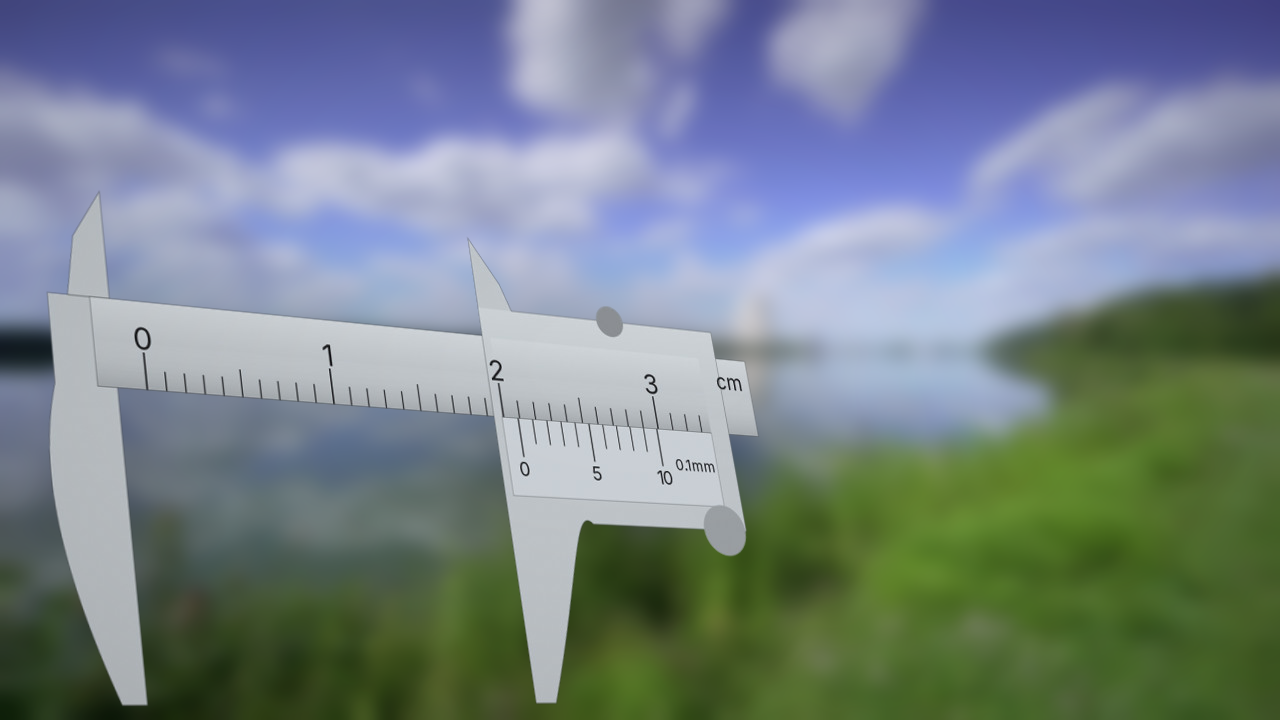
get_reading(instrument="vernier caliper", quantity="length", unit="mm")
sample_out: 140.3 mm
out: 20.9 mm
